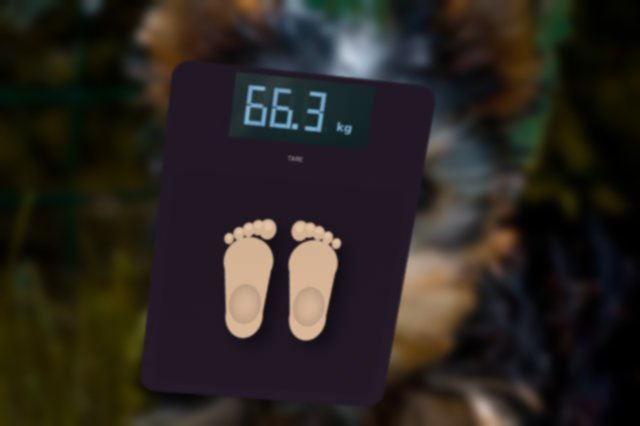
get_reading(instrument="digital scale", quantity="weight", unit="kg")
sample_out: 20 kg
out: 66.3 kg
